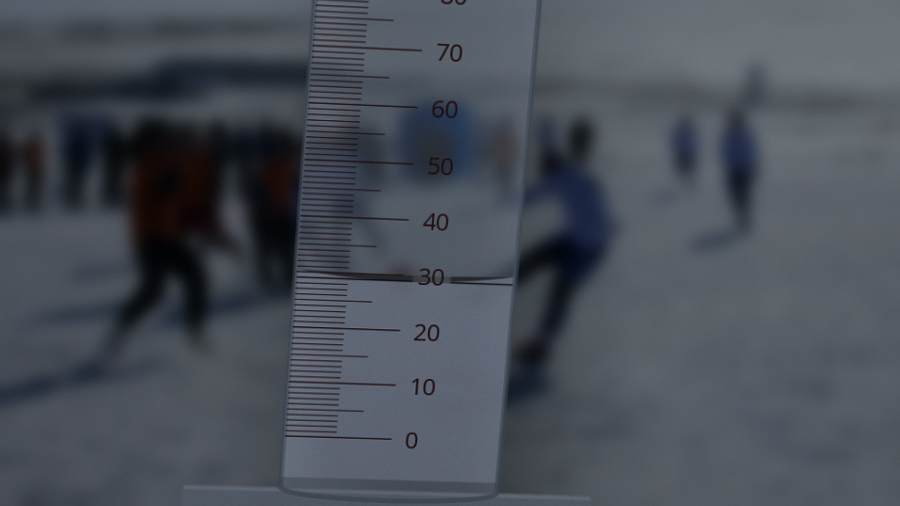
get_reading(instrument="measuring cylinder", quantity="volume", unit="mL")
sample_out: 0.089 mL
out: 29 mL
